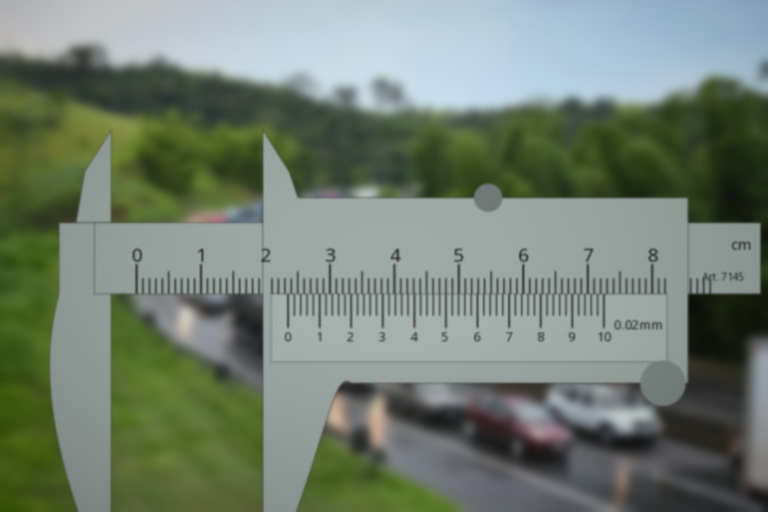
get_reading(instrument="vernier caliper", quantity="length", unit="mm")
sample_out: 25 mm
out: 23.5 mm
